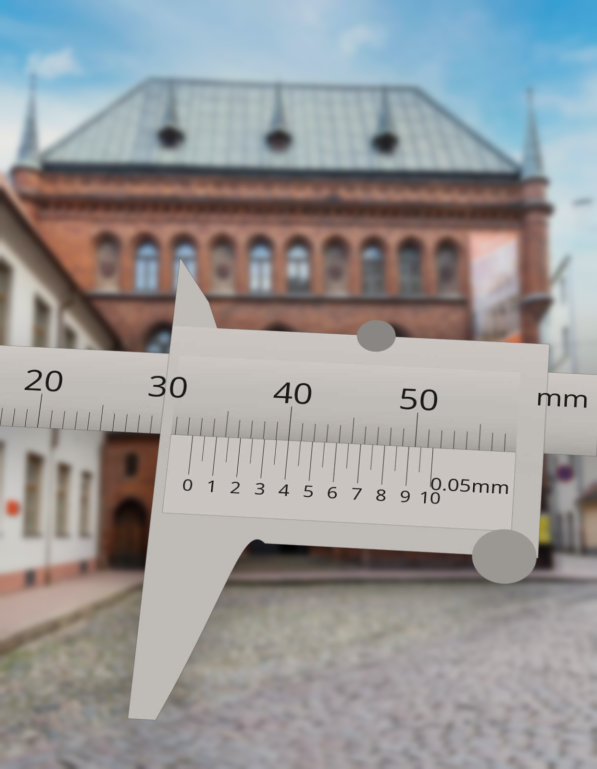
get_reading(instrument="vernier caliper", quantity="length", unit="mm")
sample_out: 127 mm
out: 32.4 mm
